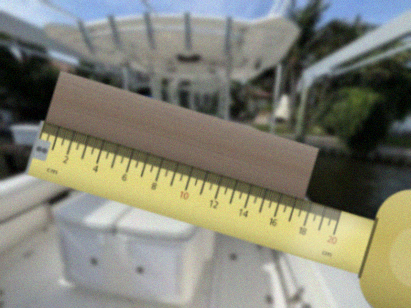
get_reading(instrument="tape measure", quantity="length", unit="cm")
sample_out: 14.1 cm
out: 17.5 cm
